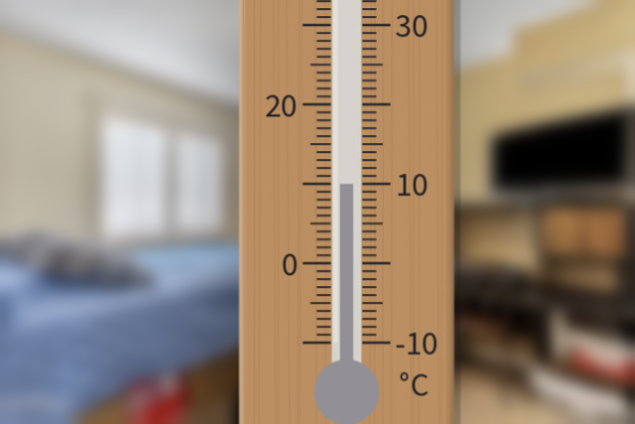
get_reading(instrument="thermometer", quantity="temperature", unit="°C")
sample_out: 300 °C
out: 10 °C
